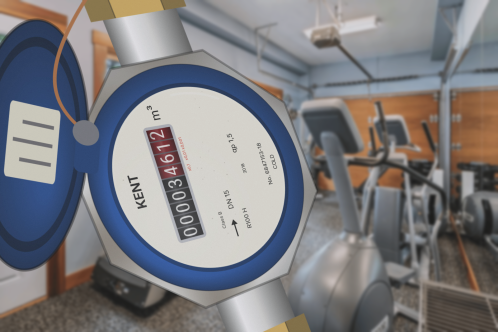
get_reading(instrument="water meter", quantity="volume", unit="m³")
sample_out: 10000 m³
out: 3.4612 m³
